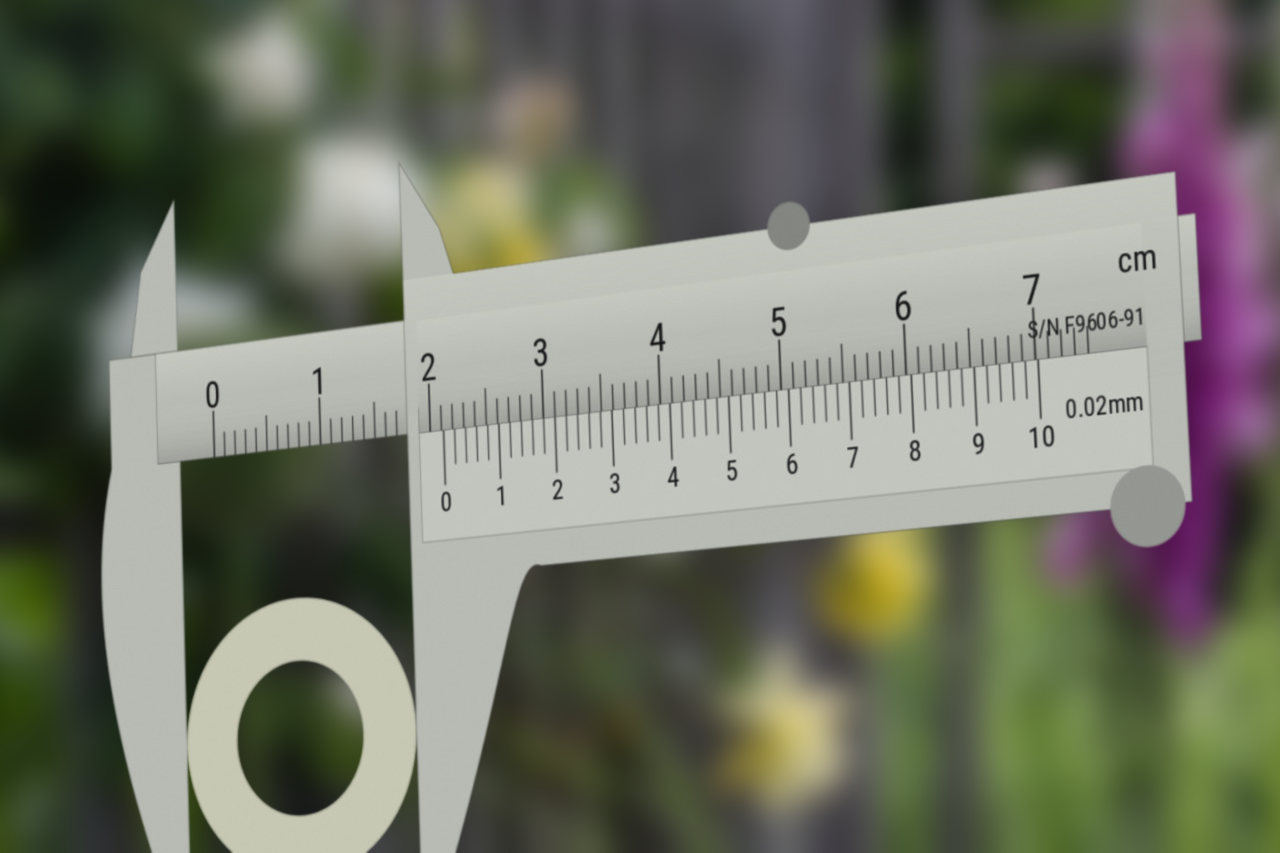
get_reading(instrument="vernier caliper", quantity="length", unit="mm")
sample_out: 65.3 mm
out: 21.2 mm
